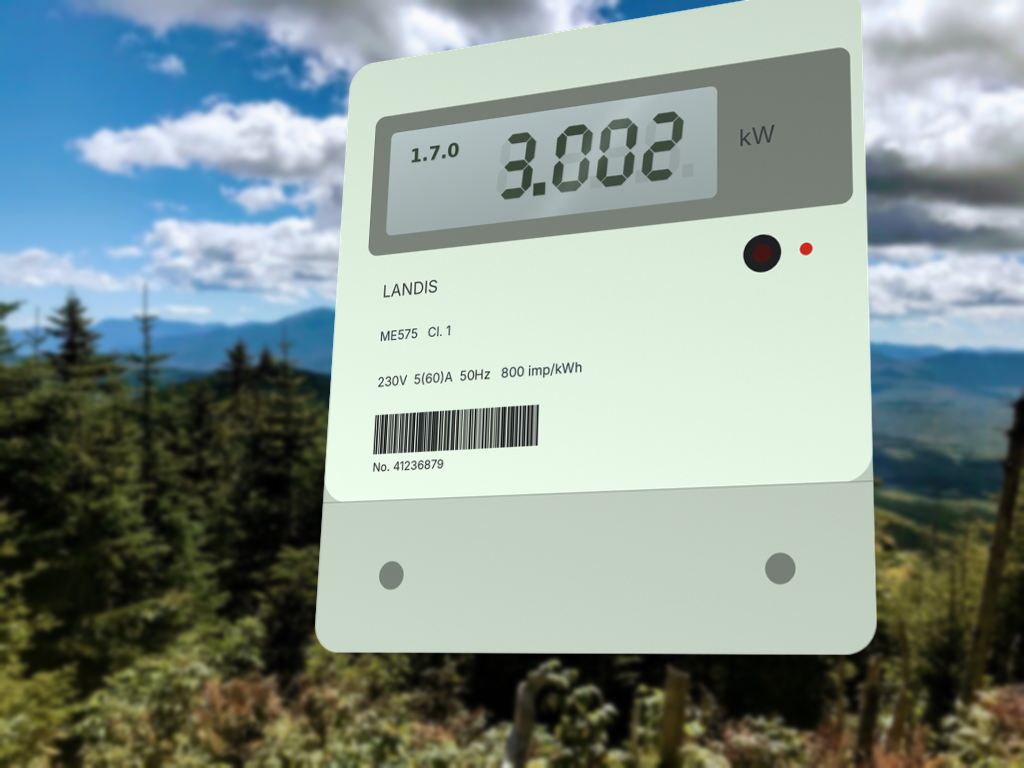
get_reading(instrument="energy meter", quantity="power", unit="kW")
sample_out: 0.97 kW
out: 3.002 kW
